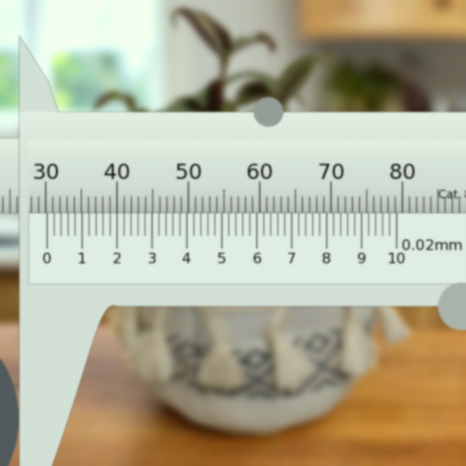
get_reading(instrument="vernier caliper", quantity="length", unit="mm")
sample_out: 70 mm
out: 30.2 mm
